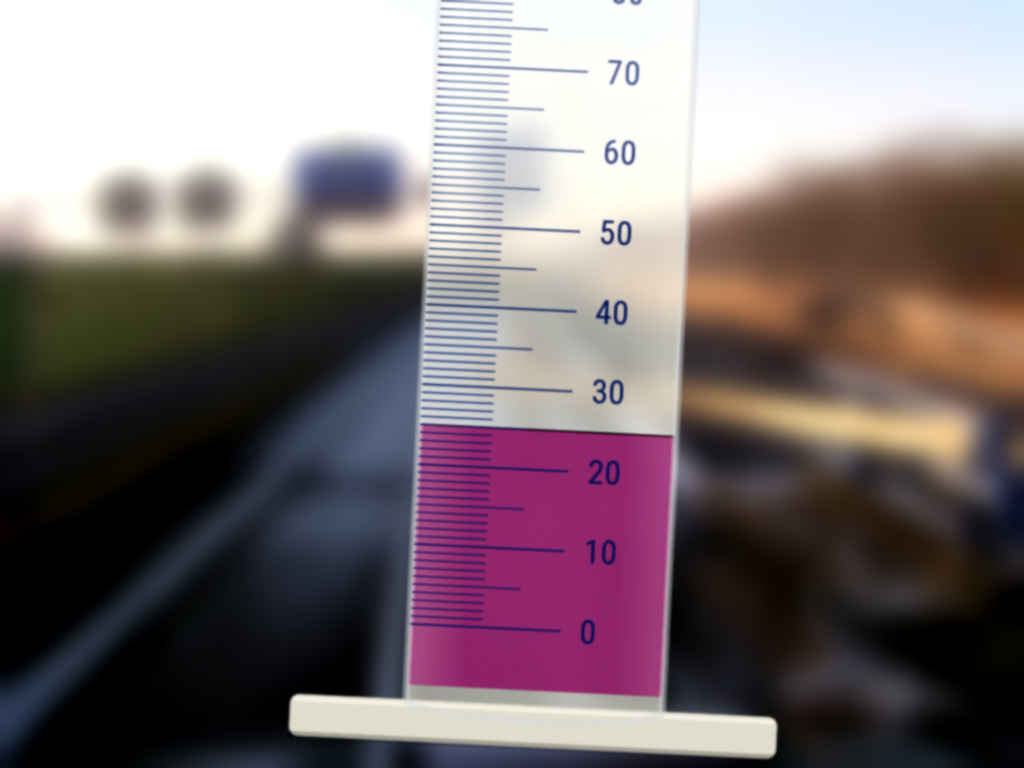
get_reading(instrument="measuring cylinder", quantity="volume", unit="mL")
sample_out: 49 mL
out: 25 mL
